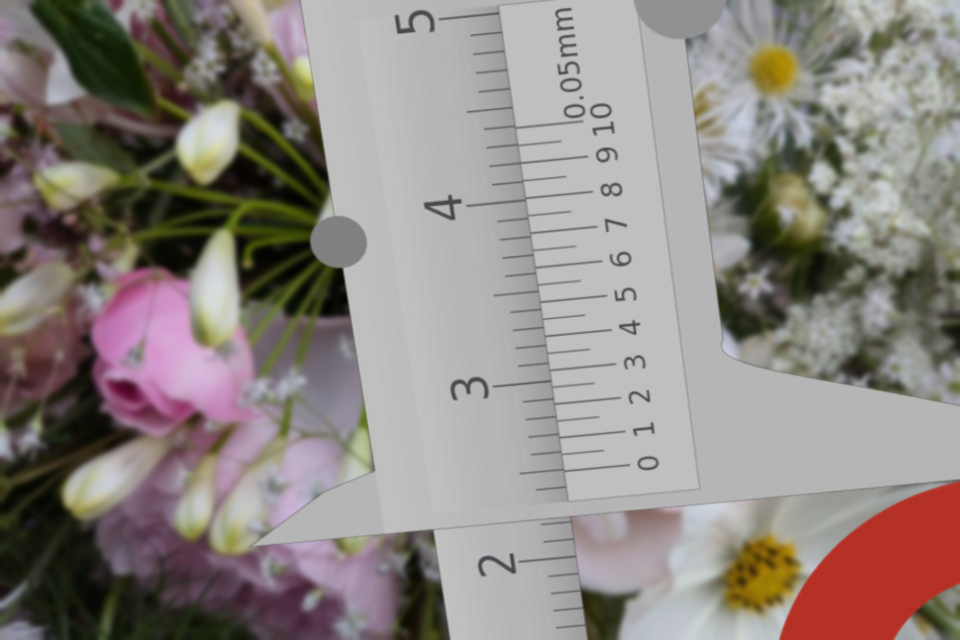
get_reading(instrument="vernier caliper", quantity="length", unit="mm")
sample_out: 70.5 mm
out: 24.9 mm
